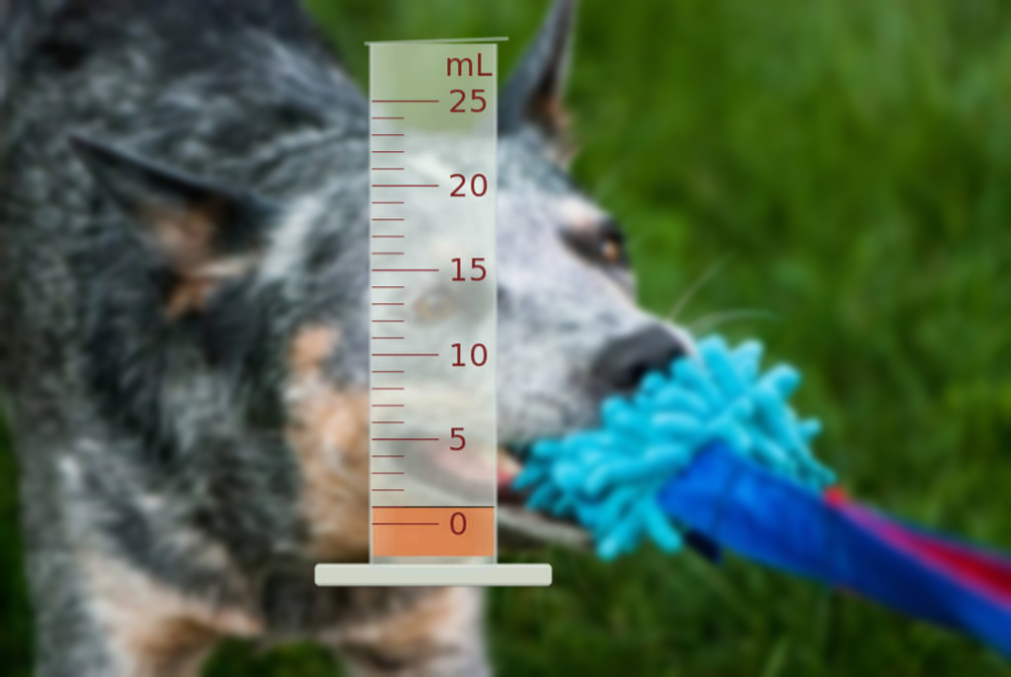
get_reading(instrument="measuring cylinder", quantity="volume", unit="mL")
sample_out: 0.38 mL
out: 1 mL
